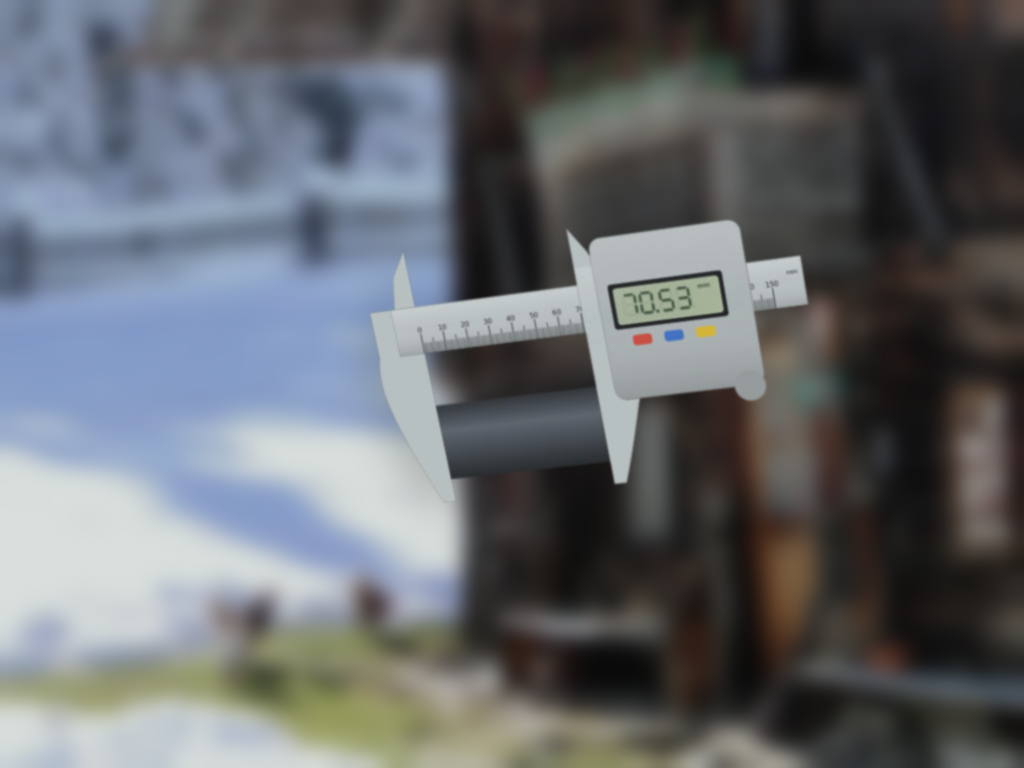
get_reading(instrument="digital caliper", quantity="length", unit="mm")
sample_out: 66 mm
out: 70.53 mm
